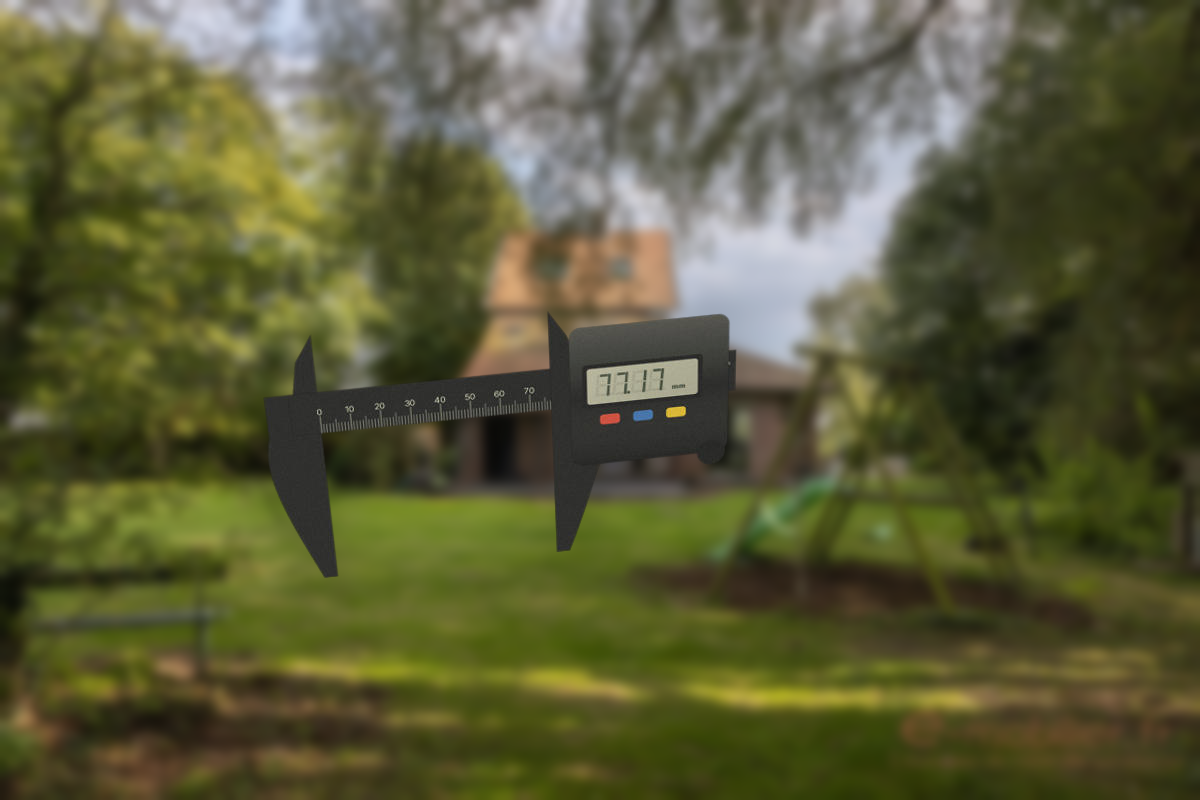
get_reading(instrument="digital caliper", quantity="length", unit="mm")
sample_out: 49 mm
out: 77.17 mm
